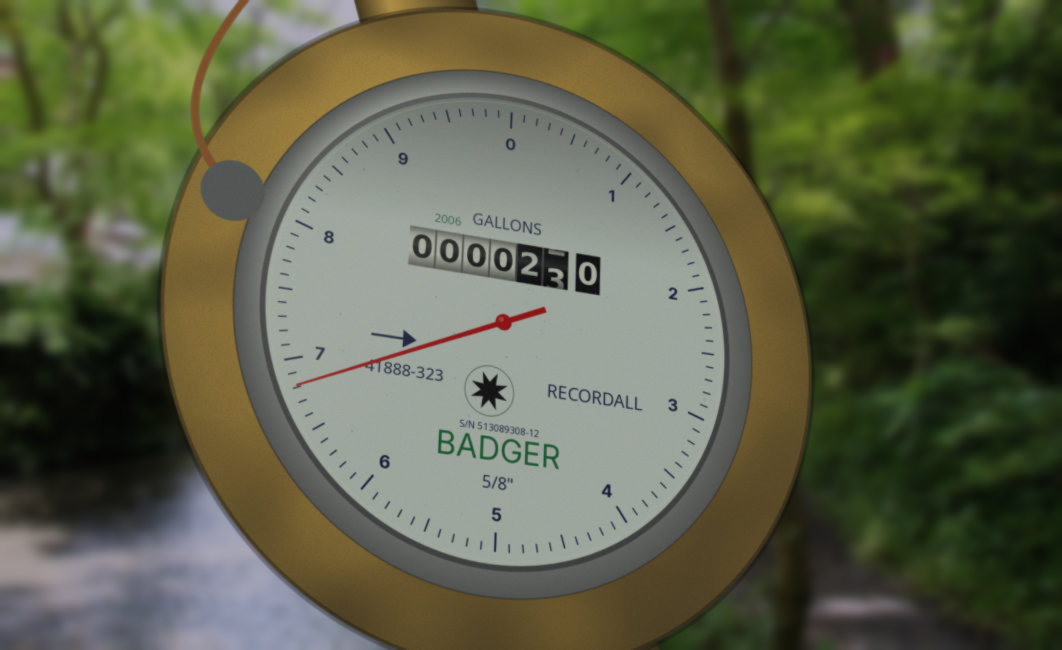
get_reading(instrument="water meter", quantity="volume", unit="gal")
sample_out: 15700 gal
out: 226.8 gal
